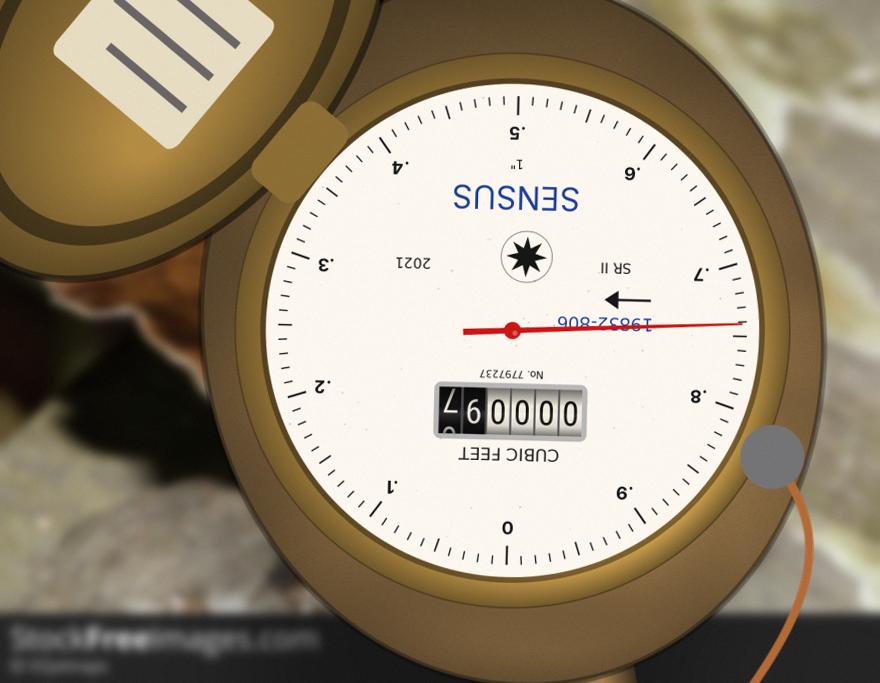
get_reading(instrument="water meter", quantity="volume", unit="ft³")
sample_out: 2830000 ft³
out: 96.74 ft³
